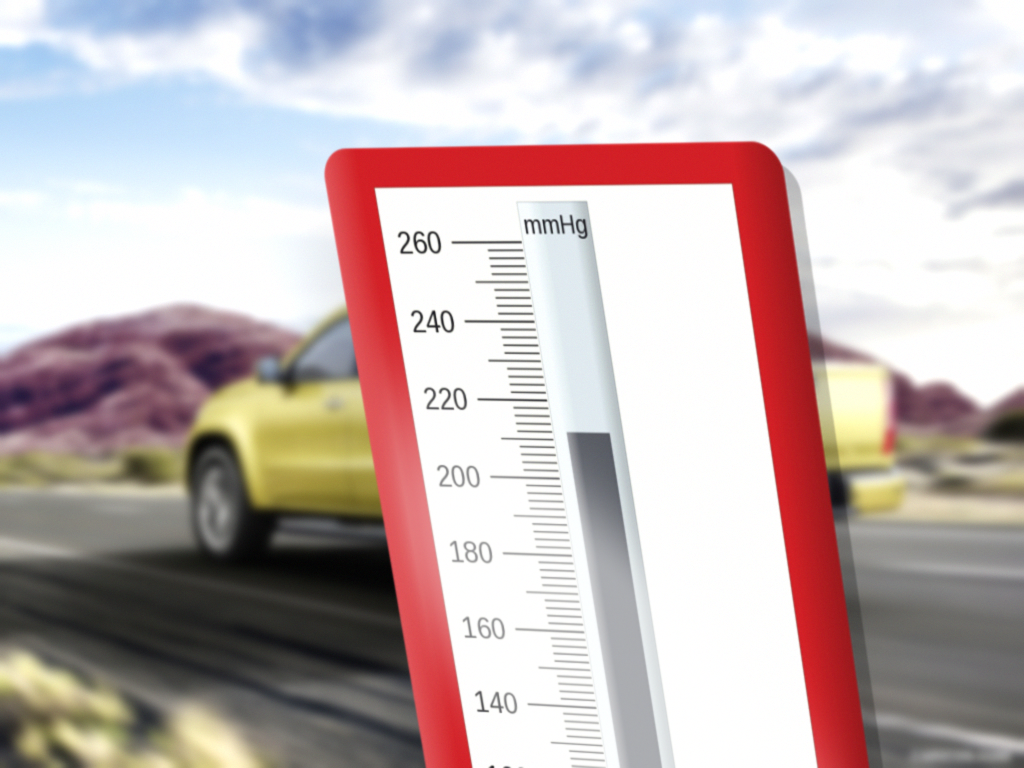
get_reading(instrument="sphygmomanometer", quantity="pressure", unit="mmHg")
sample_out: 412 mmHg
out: 212 mmHg
